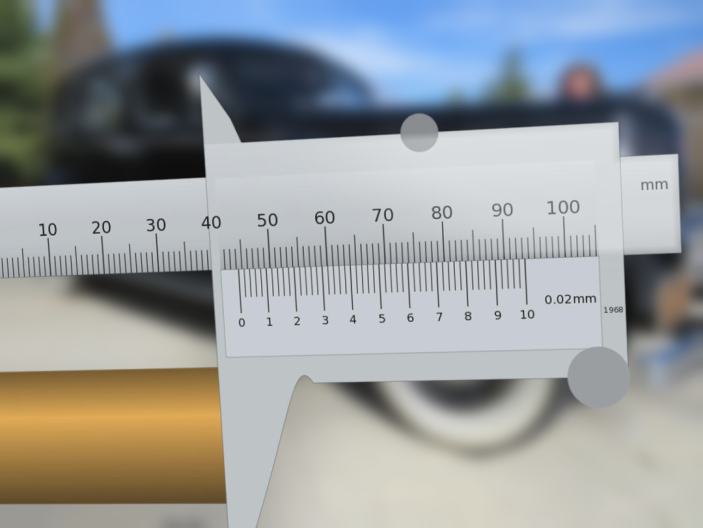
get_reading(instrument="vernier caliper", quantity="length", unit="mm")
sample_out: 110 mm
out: 44.4 mm
